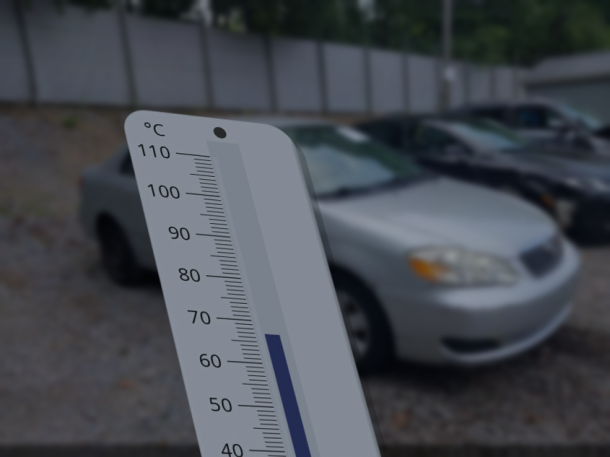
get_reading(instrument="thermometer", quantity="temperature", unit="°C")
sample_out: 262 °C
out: 67 °C
